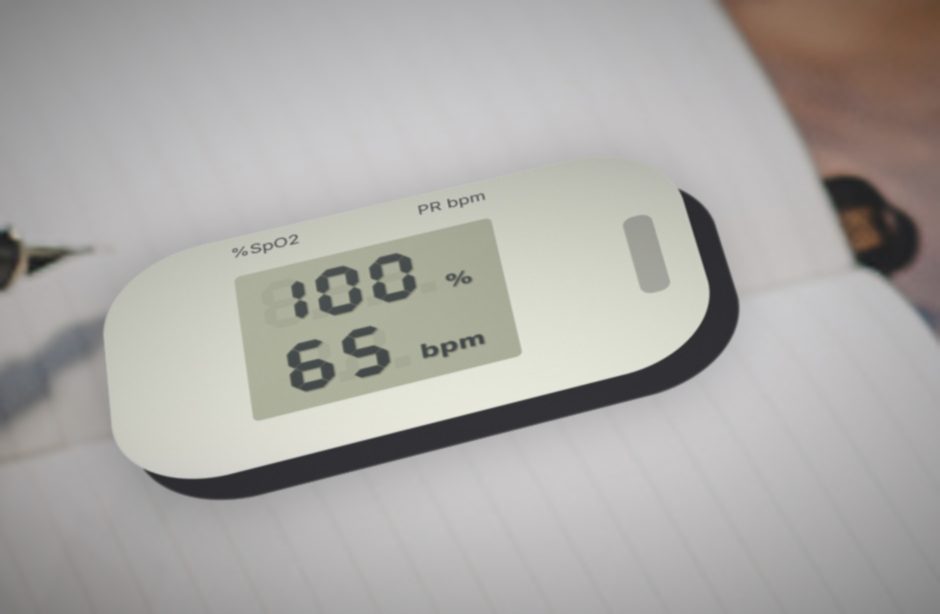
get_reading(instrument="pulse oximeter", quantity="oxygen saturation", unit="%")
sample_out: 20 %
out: 100 %
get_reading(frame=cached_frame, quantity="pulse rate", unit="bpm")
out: 65 bpm
